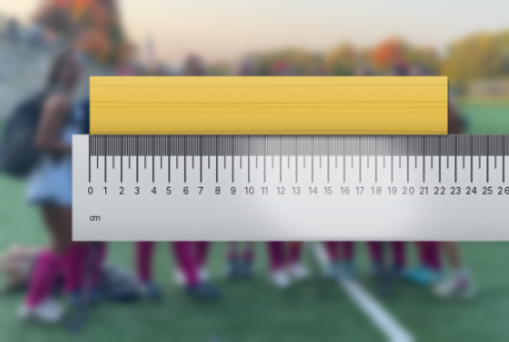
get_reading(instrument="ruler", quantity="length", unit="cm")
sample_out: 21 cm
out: 22.5 cm
